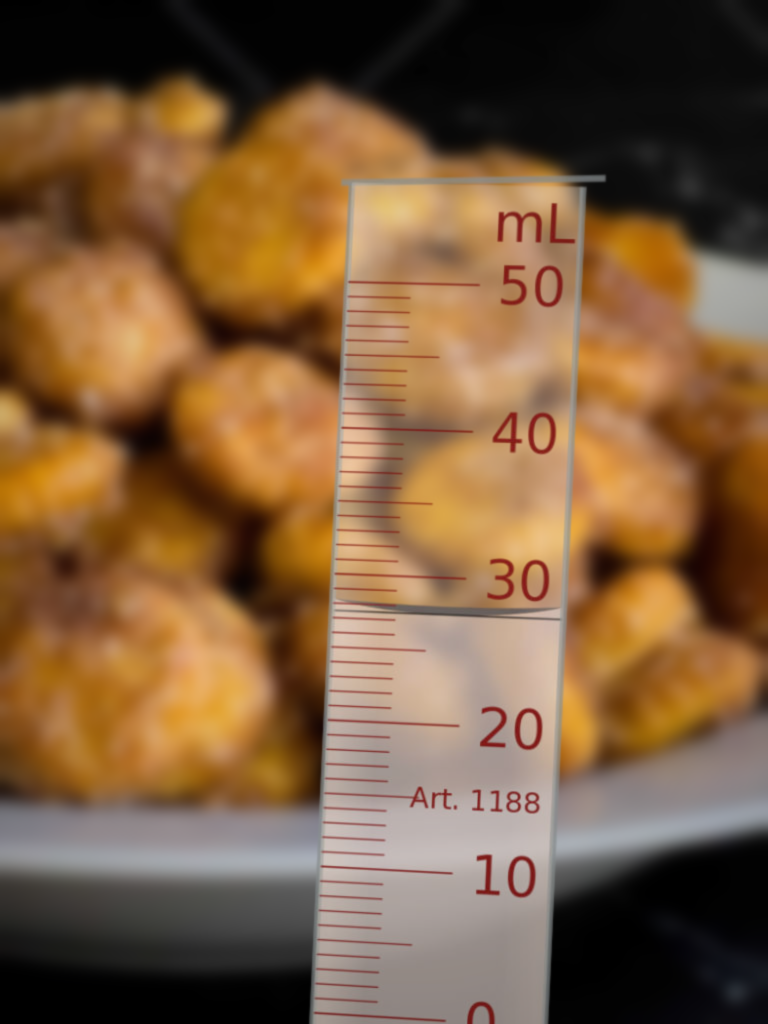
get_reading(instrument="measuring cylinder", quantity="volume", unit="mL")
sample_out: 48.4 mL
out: 27.5 mL
